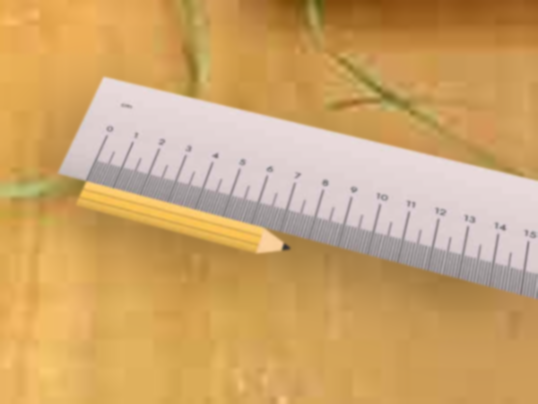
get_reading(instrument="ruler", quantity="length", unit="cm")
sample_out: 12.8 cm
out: 7.5 cm
